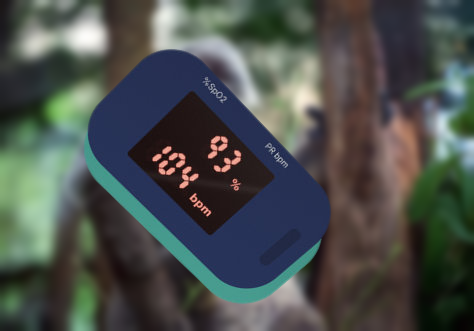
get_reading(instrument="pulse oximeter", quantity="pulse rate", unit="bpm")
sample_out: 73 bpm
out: 104 bpm
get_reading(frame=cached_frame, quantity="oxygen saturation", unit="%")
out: 93 %
